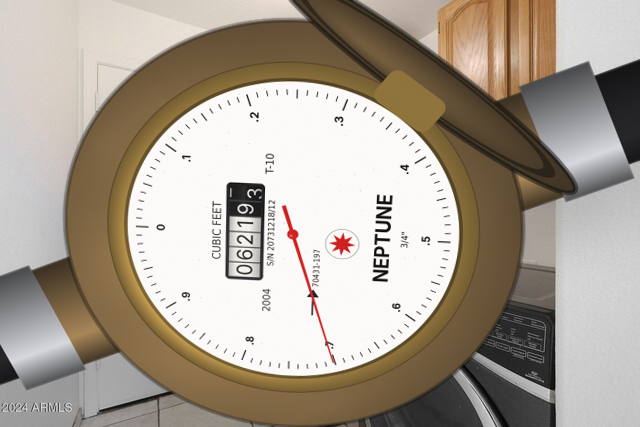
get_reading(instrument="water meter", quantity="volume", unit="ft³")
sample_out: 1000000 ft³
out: 62192.70 ft³
